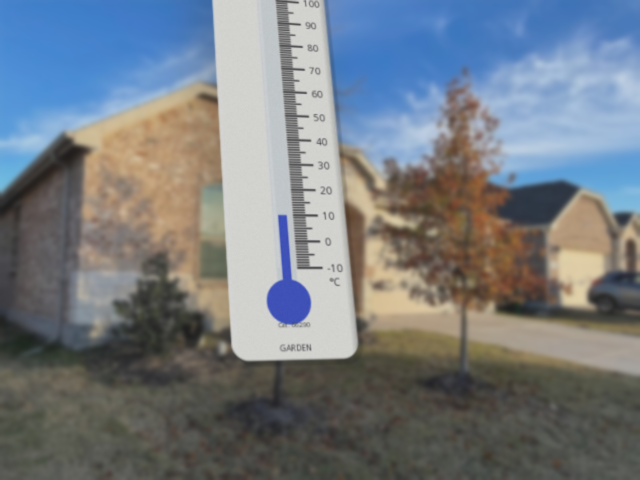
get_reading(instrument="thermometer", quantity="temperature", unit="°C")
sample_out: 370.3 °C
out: 10 °C
